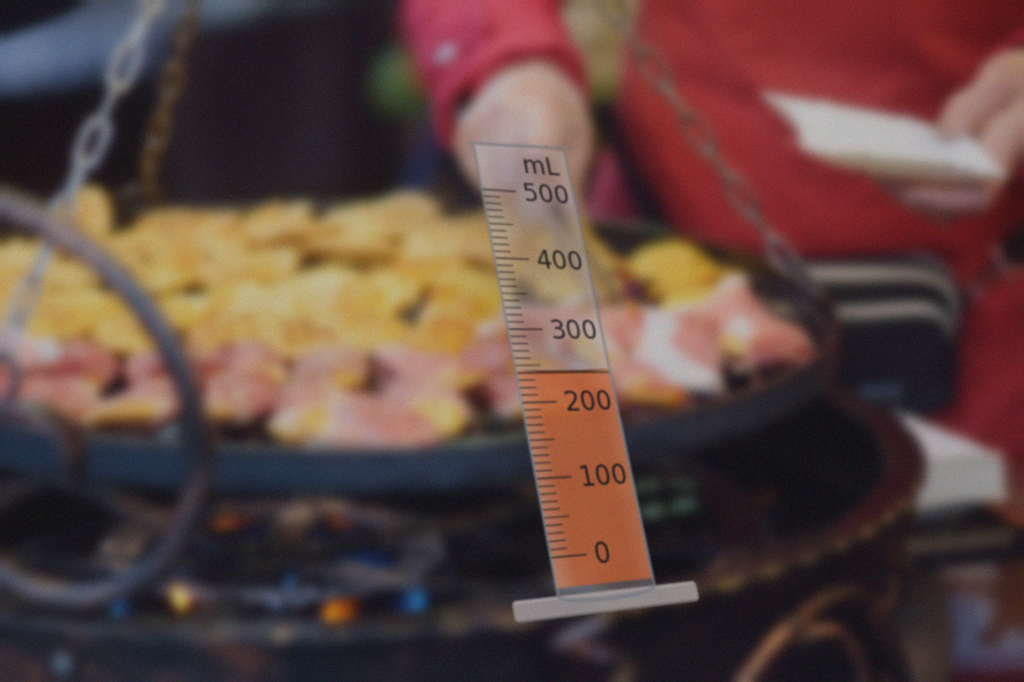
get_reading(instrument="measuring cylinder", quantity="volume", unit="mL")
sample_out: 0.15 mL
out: 240 mL
